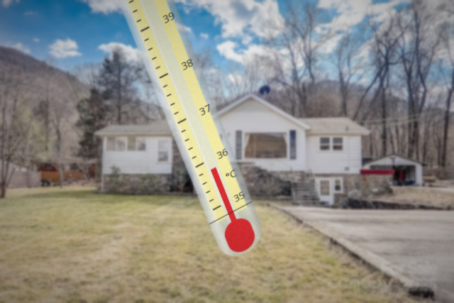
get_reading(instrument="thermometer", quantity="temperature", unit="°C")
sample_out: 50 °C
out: 35.8 °C
